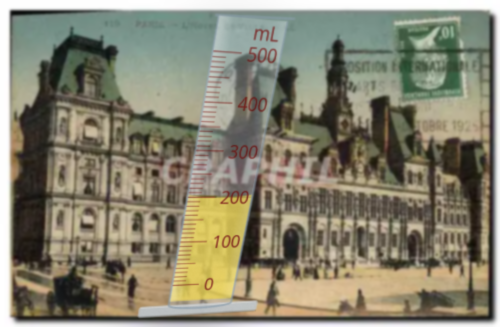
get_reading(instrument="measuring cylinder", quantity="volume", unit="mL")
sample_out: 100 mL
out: 200 mL
